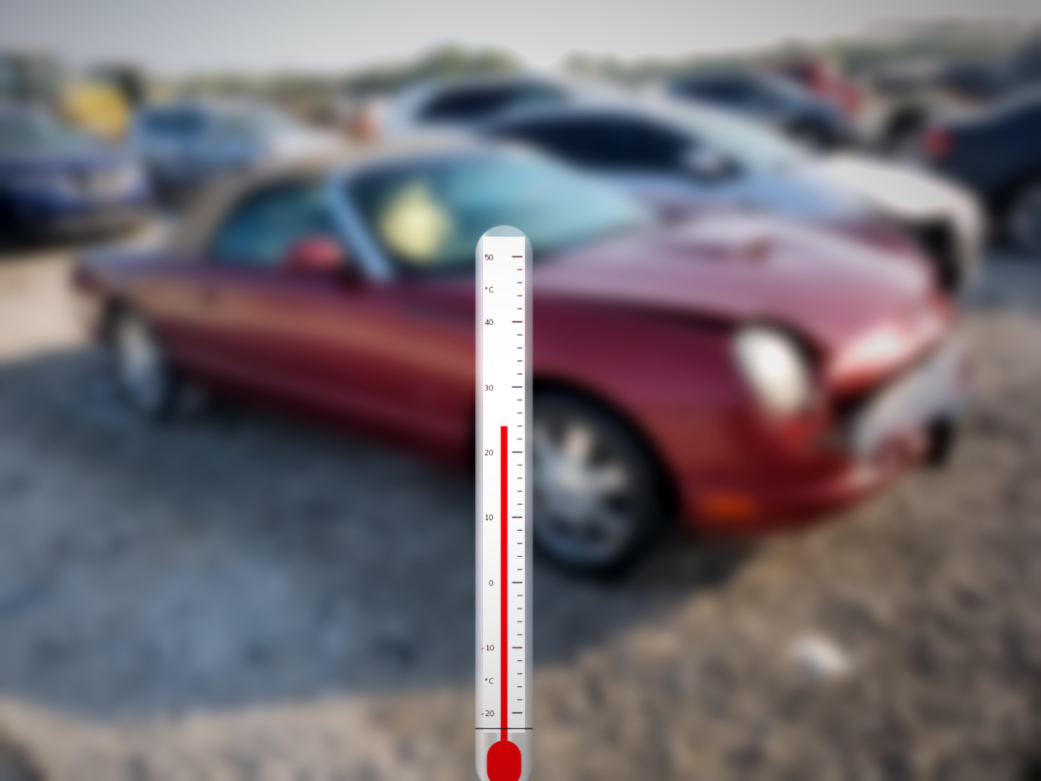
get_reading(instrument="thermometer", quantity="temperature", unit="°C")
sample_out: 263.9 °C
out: 24 °C
